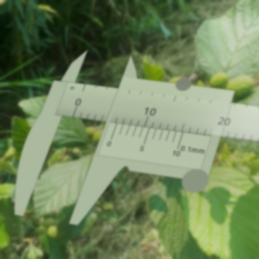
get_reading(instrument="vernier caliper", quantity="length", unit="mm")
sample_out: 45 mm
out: 6.2 mm
